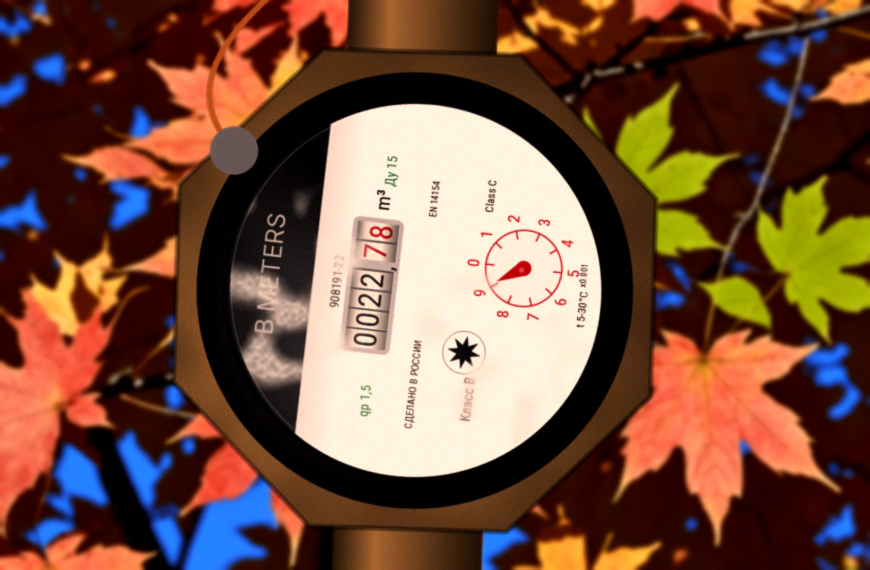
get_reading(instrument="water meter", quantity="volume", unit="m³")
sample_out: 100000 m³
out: 22.779 m³
